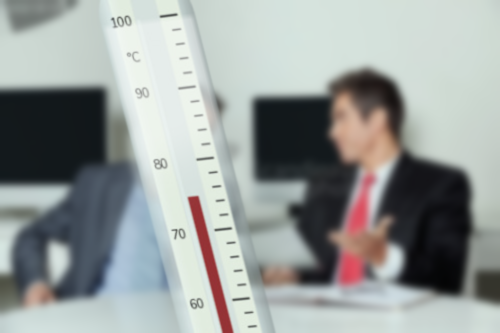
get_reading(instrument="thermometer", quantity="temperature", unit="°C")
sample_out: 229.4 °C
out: 75 °C
